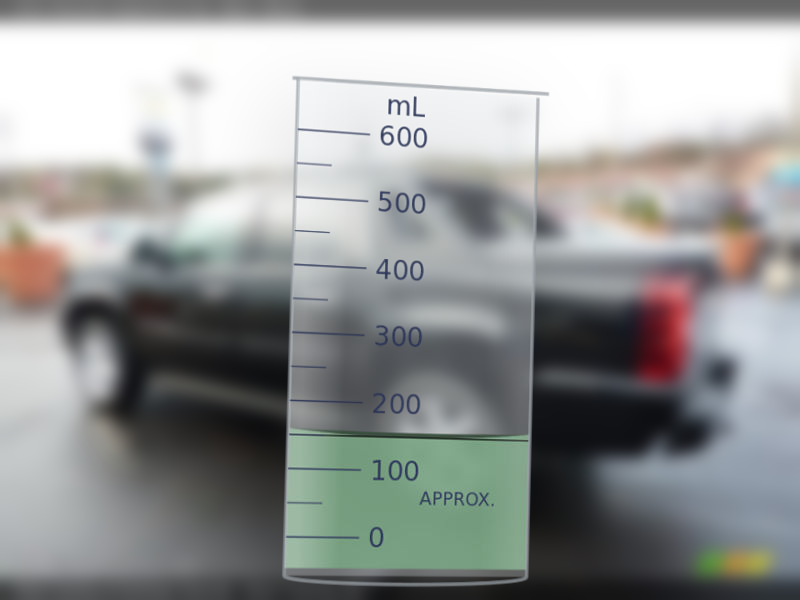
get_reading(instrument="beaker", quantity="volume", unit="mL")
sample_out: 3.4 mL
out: 150 mL
